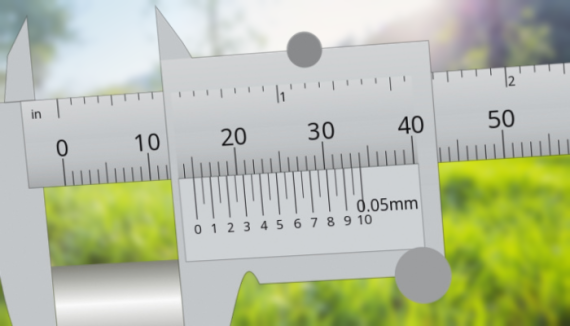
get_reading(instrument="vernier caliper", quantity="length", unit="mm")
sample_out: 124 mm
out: 15.0 mm
